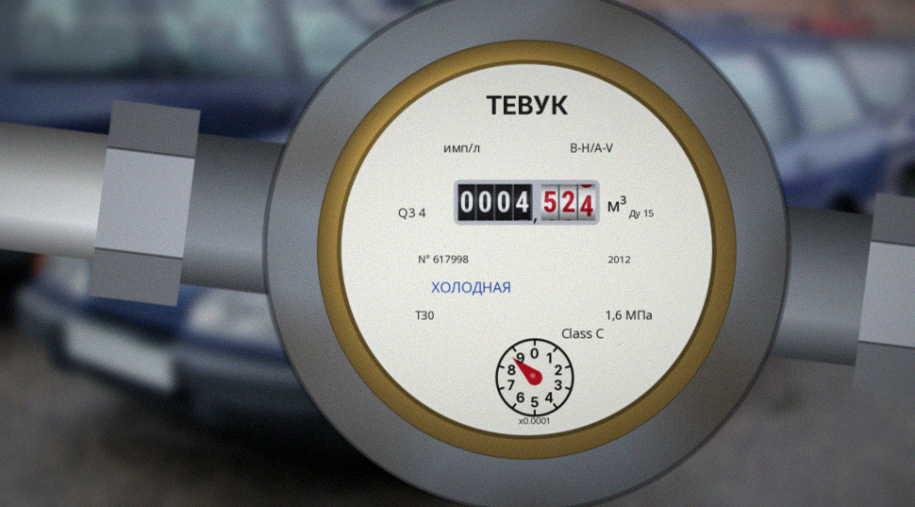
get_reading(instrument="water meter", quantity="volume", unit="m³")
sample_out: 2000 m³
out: 4.5238 m³
